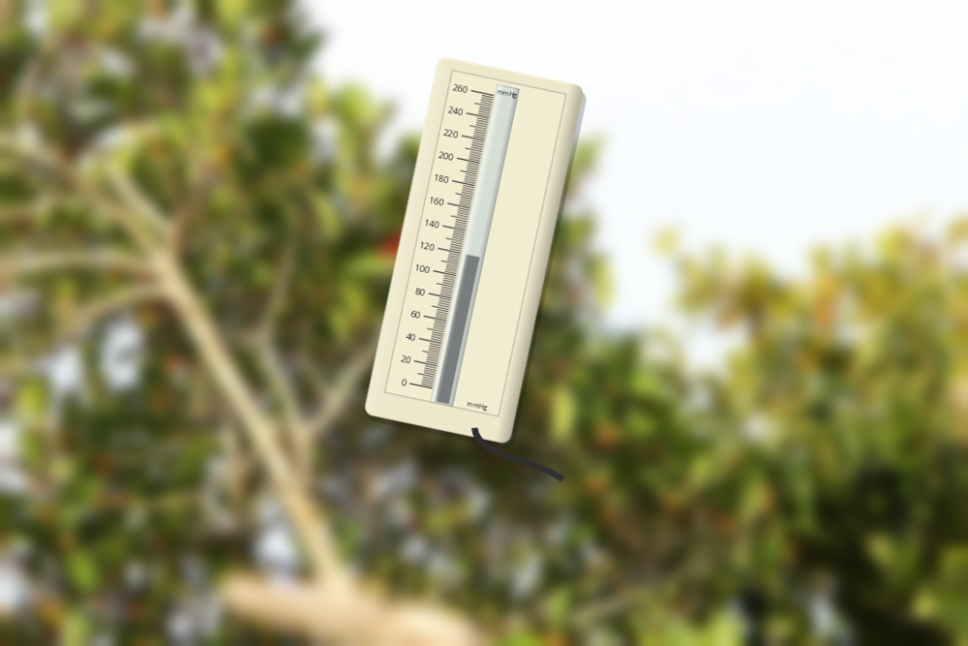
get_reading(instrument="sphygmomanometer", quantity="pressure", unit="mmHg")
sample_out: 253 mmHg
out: 120 mmHg
